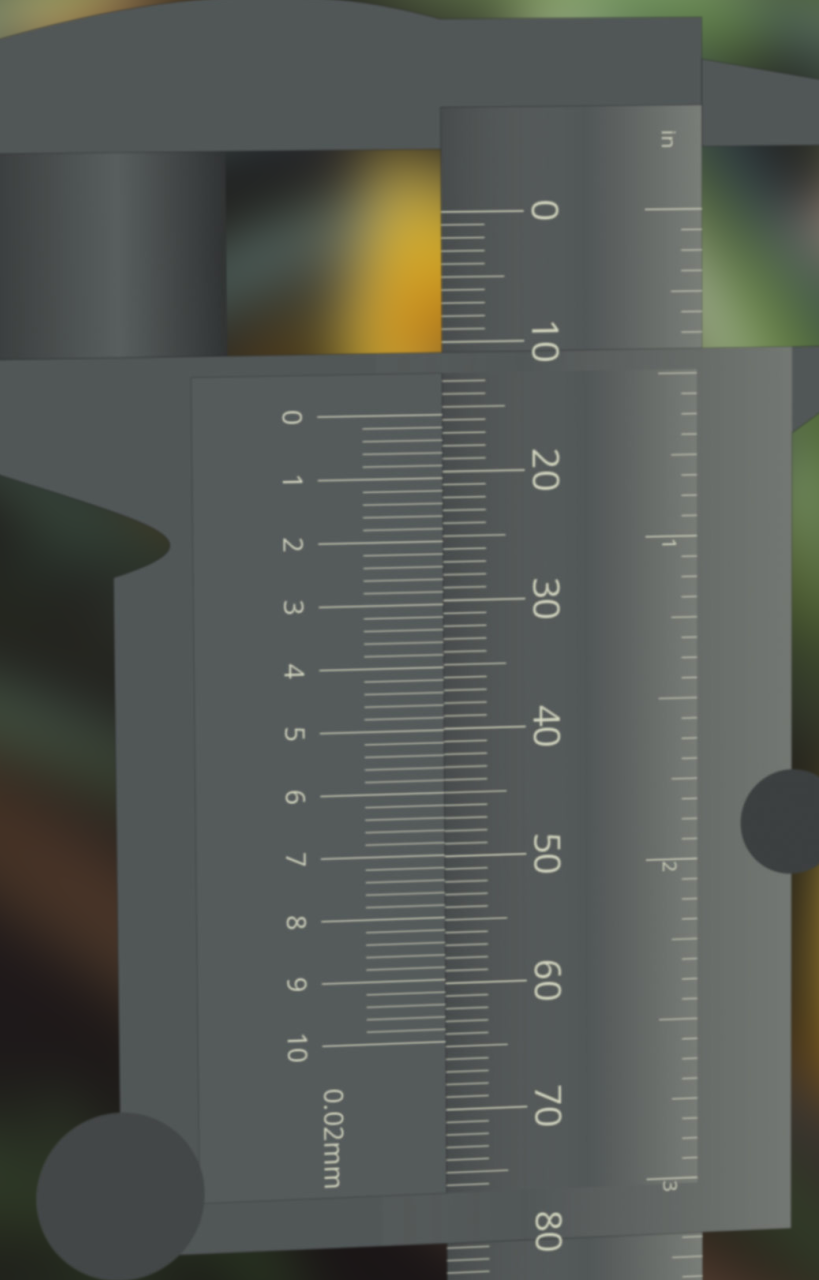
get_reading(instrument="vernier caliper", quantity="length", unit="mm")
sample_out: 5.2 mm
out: 15.6 mm
